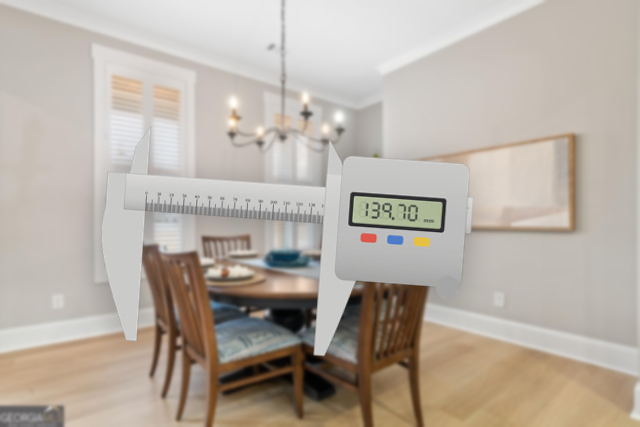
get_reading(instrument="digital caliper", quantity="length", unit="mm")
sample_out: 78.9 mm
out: 139.70 mm
